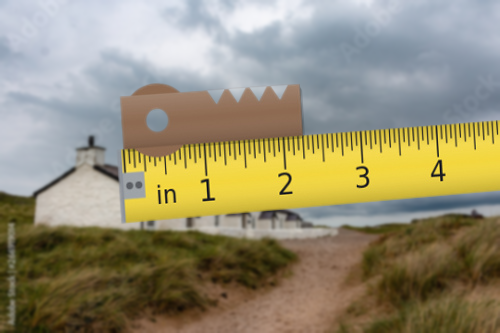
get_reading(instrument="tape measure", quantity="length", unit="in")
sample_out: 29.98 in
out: 2.25 in
